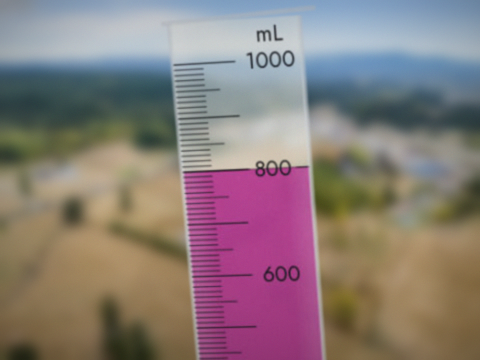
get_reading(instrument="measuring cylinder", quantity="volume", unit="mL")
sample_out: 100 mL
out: 800 mL
